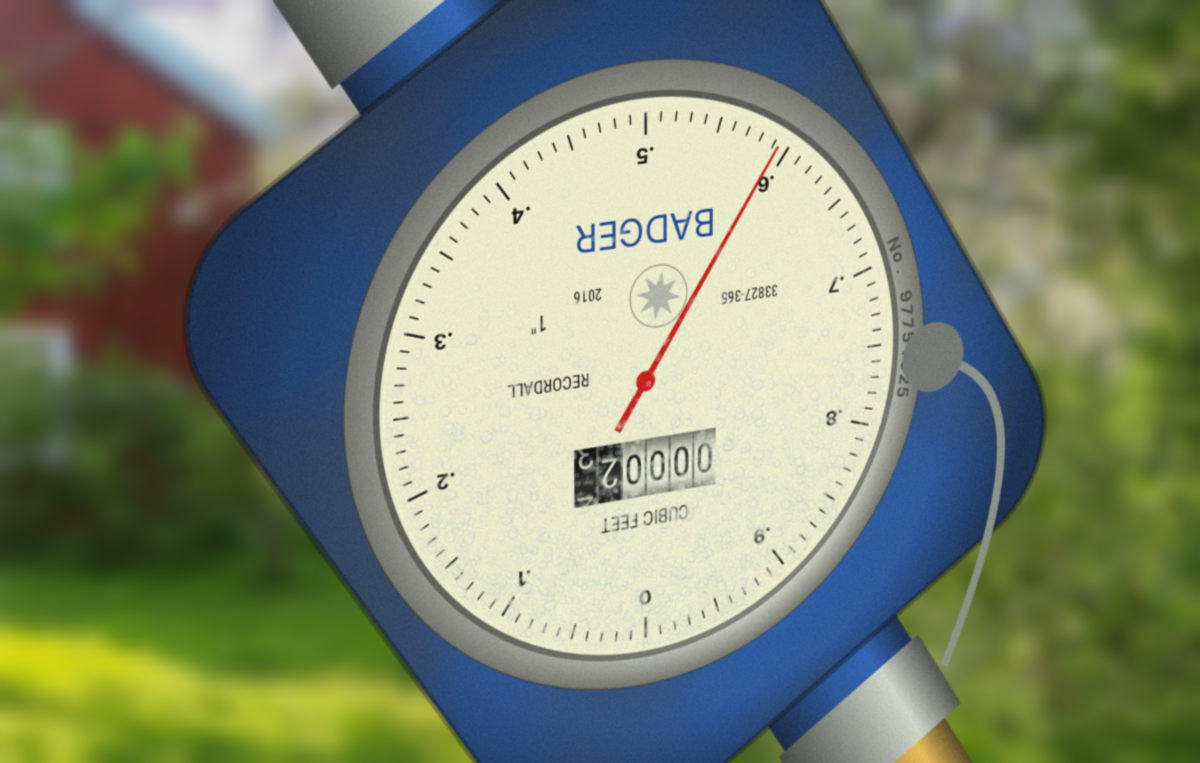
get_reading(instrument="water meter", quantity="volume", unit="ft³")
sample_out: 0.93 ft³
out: 22.59 ft³
